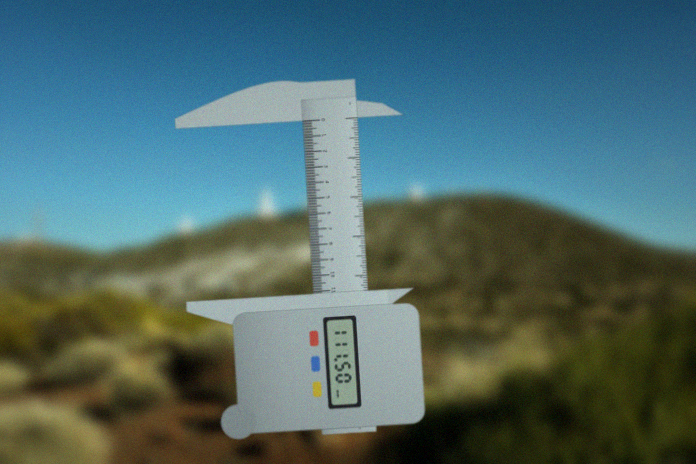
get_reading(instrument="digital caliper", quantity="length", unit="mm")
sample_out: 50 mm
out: 111.50 mm
